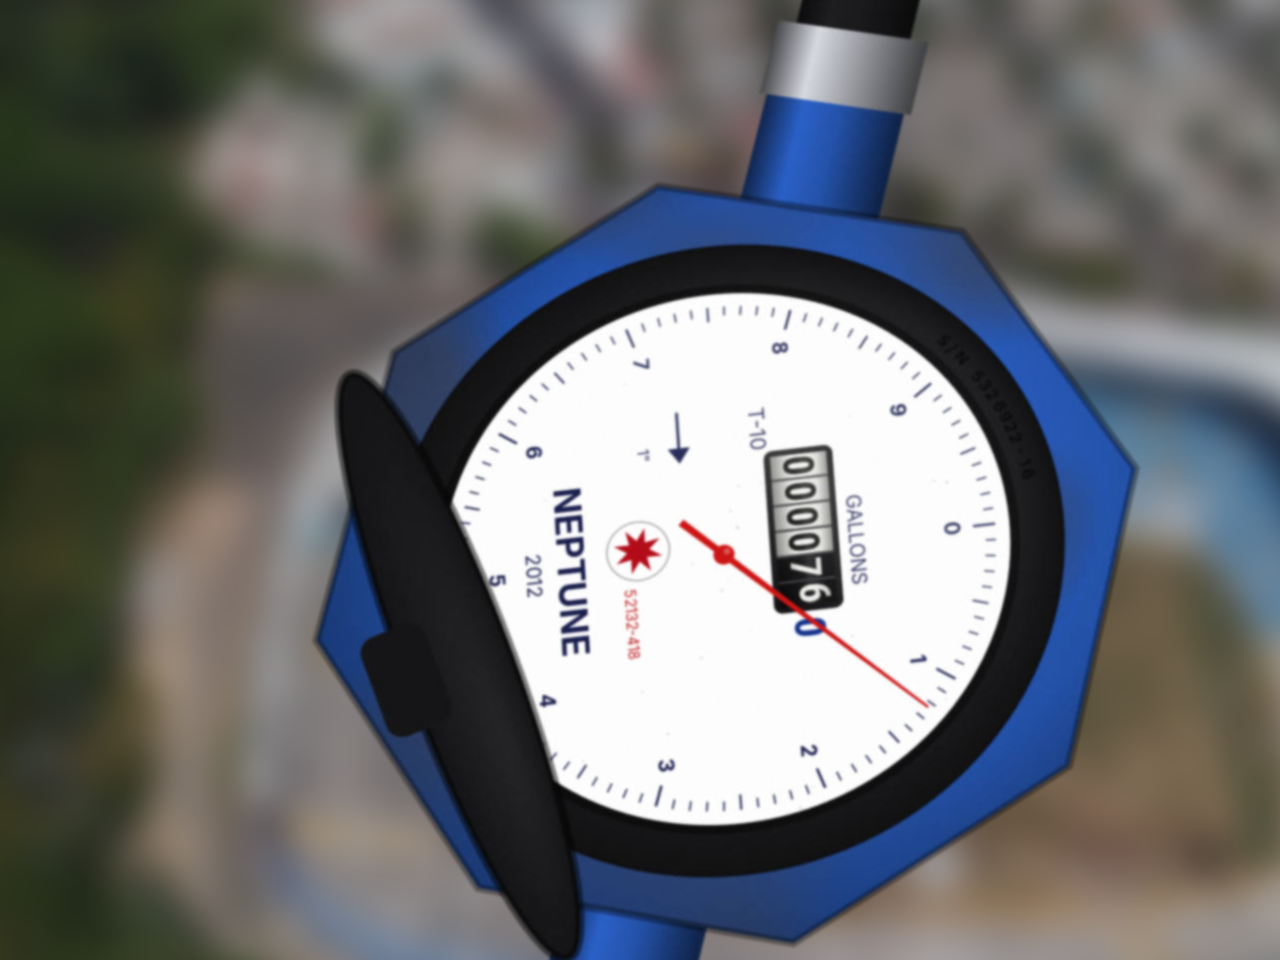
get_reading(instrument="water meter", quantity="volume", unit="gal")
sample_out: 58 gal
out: 761.2 gal
